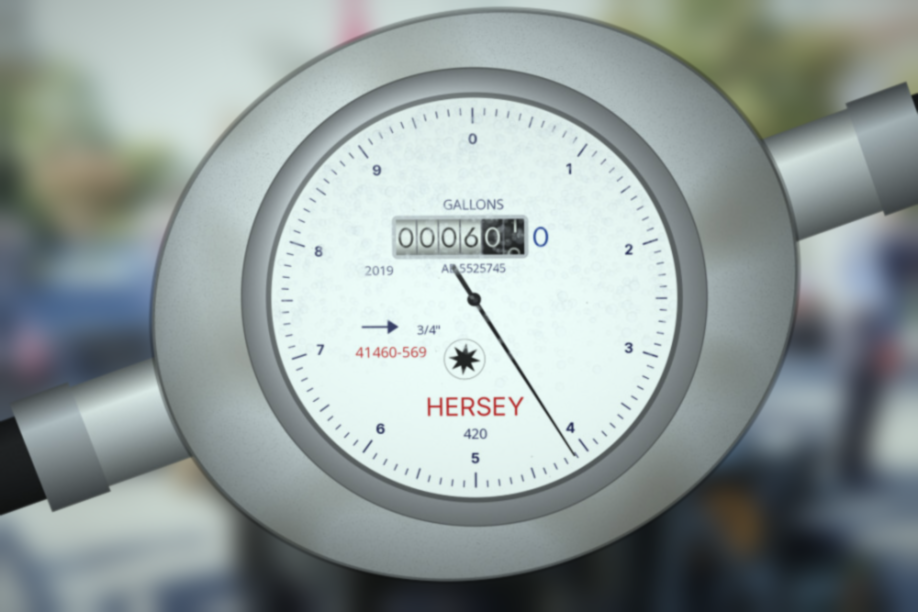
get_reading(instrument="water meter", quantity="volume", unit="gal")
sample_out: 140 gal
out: 6014.1 gal
